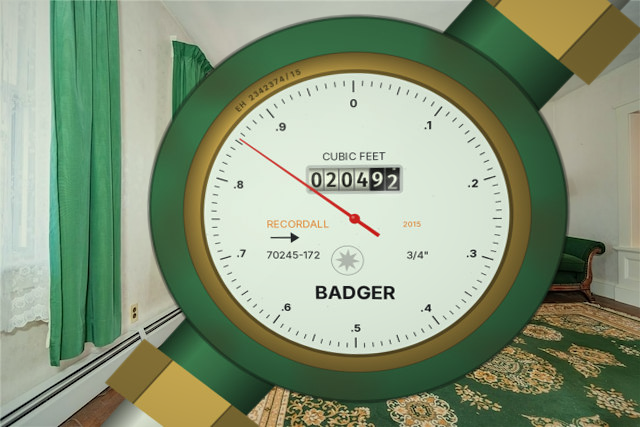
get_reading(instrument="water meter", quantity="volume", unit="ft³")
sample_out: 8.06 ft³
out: 20491.85 ft³
